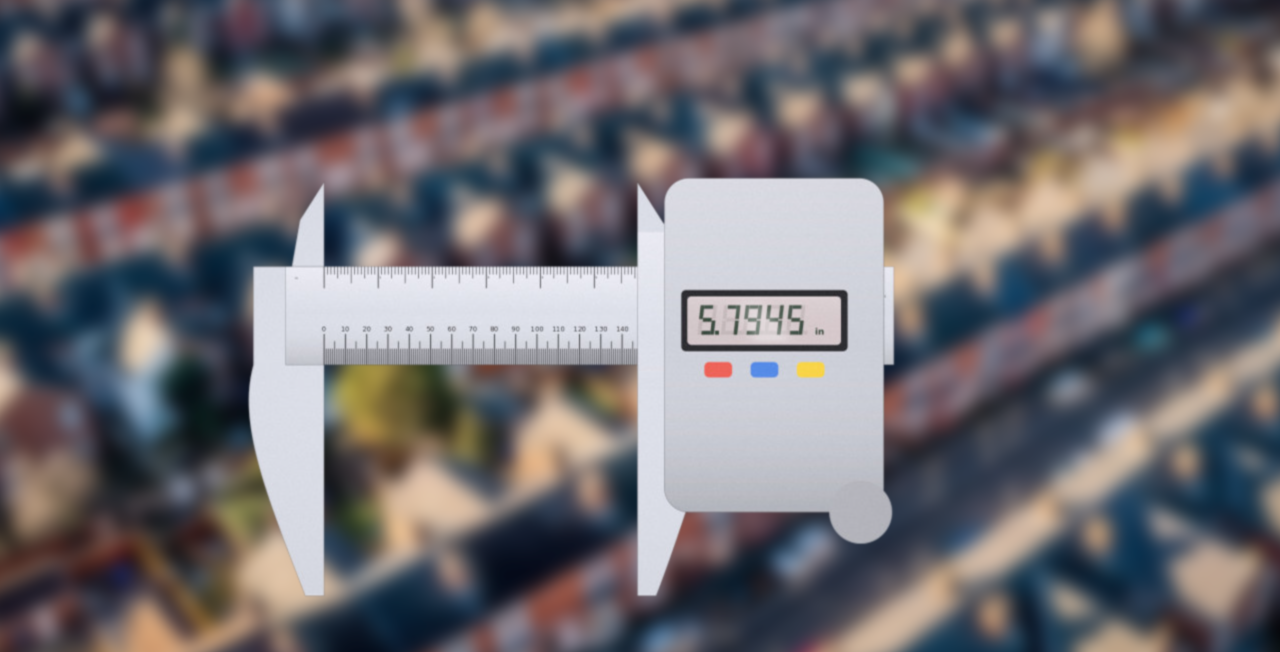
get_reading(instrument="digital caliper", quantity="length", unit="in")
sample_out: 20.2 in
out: 5.7945 in
